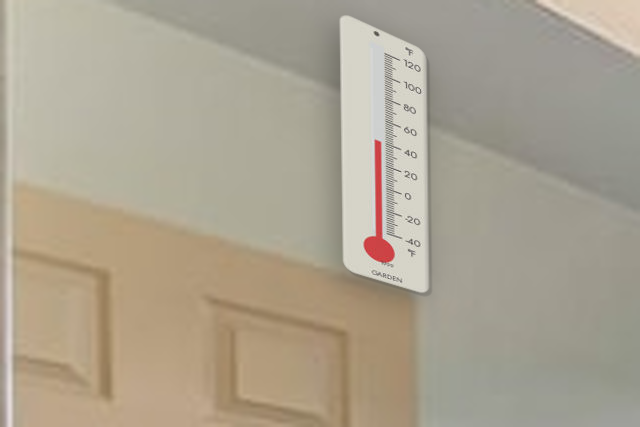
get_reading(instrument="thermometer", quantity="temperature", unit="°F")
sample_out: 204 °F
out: 40 °F
